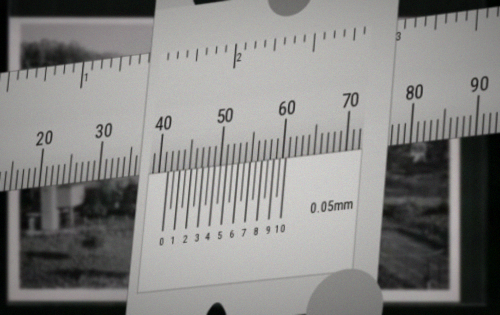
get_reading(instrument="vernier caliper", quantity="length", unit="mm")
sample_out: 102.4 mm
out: 41.5 mm
